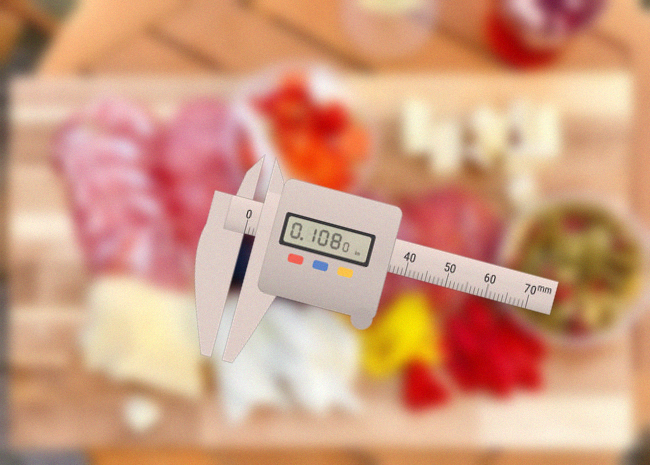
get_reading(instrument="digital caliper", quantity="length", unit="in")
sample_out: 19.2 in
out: 0.1080 in
